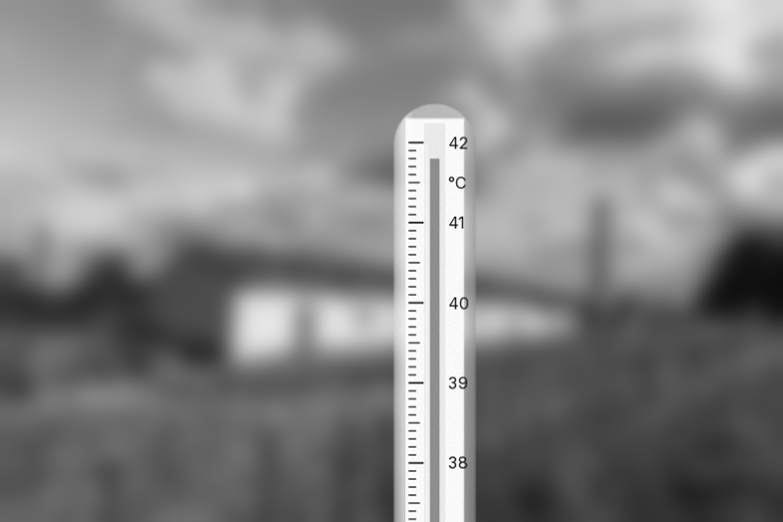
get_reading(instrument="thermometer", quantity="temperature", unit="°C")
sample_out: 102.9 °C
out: 41.8 °C
